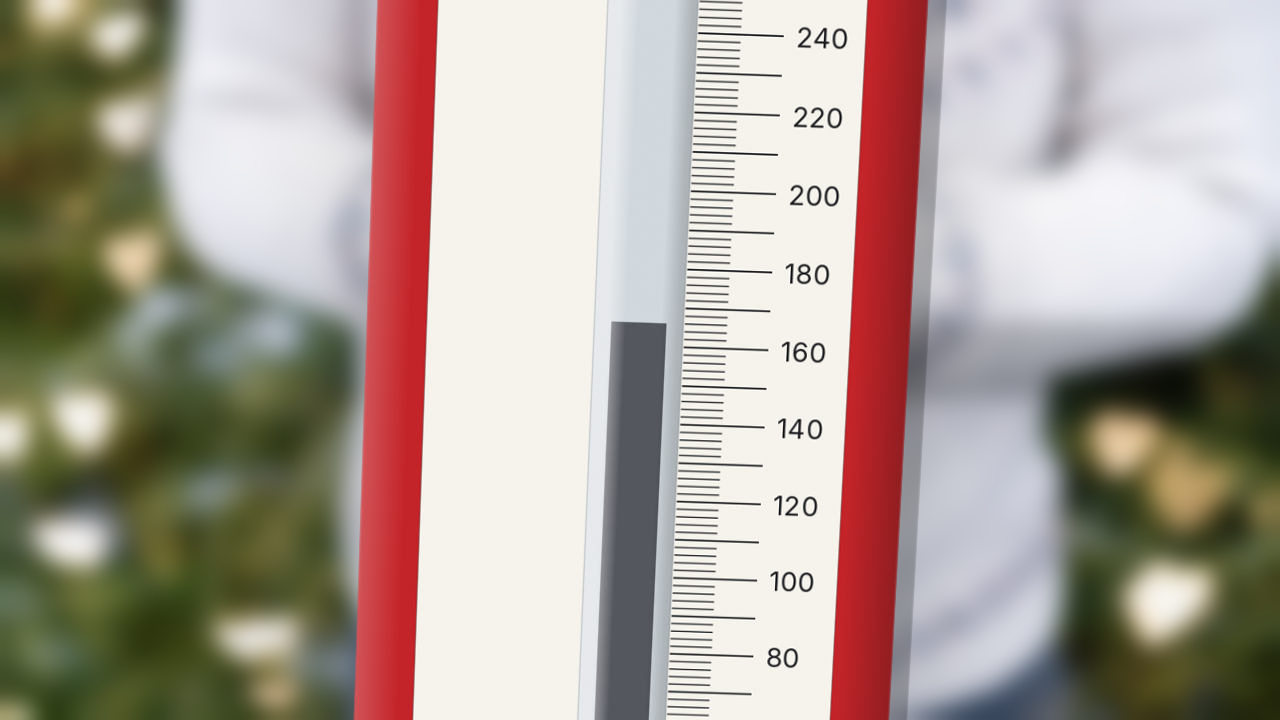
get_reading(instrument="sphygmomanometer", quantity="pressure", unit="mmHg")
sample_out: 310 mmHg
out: 166 mmHg
